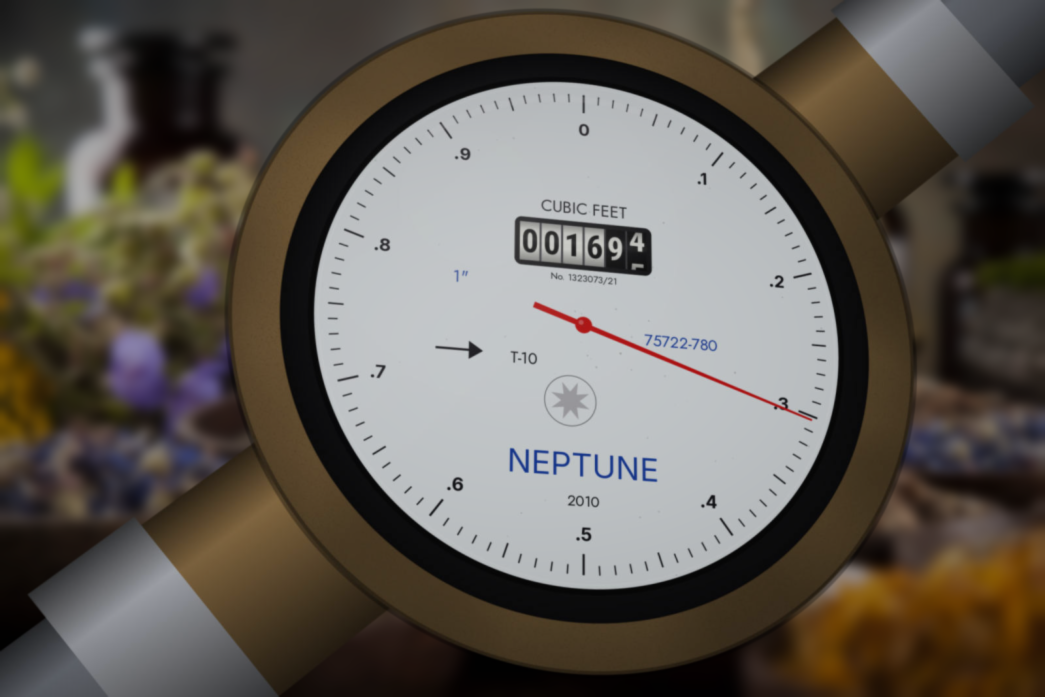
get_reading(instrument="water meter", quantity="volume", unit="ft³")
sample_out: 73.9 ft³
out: 1694.30 ft³
